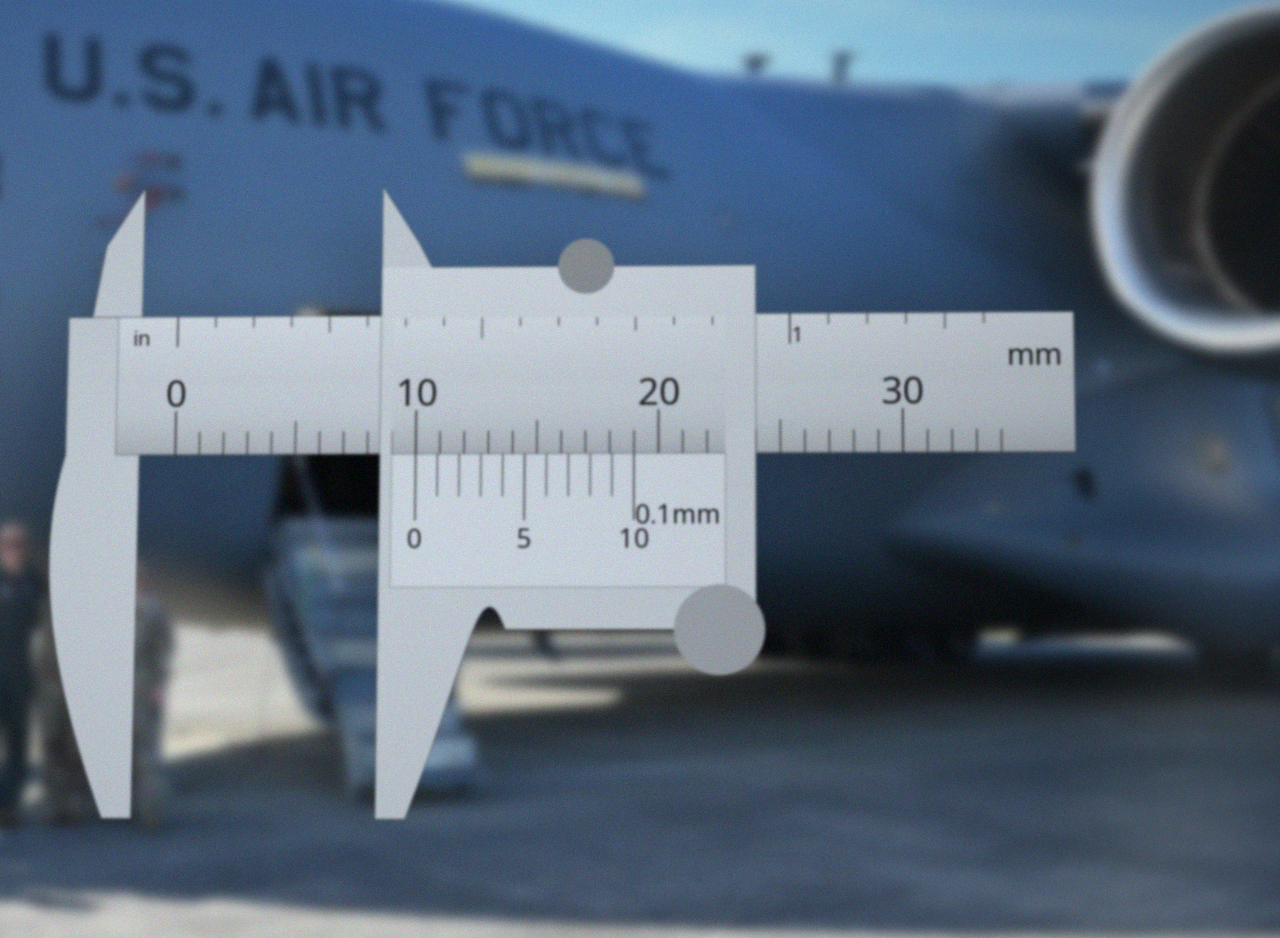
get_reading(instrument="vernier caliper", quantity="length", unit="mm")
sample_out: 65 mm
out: 10.0 mm
